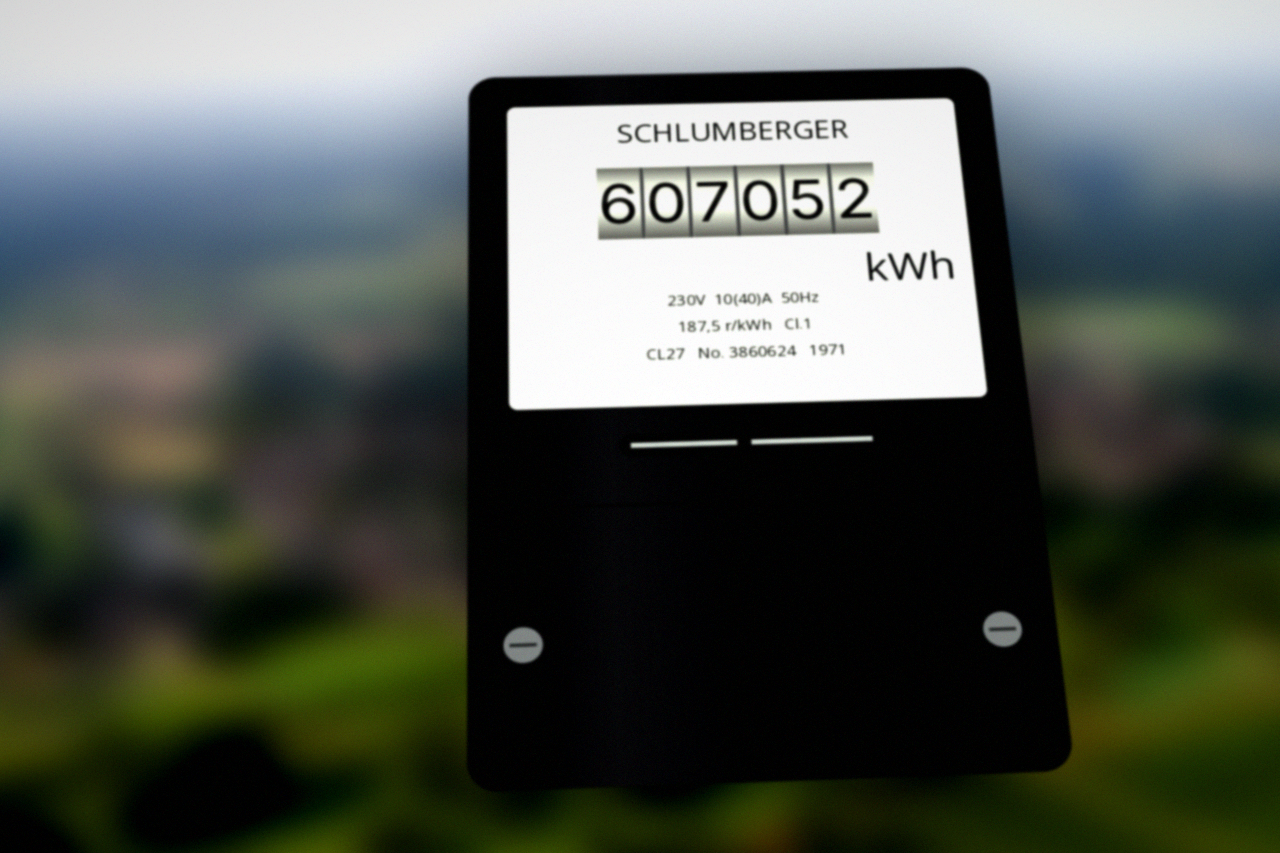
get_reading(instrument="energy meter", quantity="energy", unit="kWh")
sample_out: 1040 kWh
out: 607052 kWh
